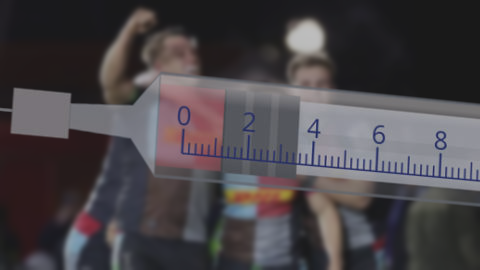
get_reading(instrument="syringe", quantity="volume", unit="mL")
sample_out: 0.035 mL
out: 1.2 mL
